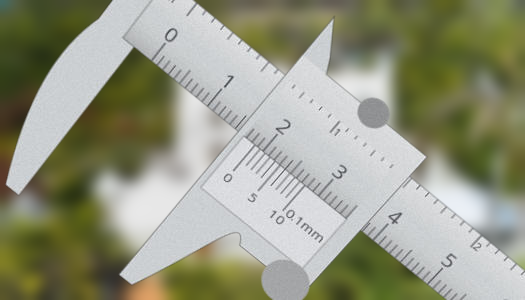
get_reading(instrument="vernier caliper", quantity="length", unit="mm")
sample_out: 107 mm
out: 18.6 mm
